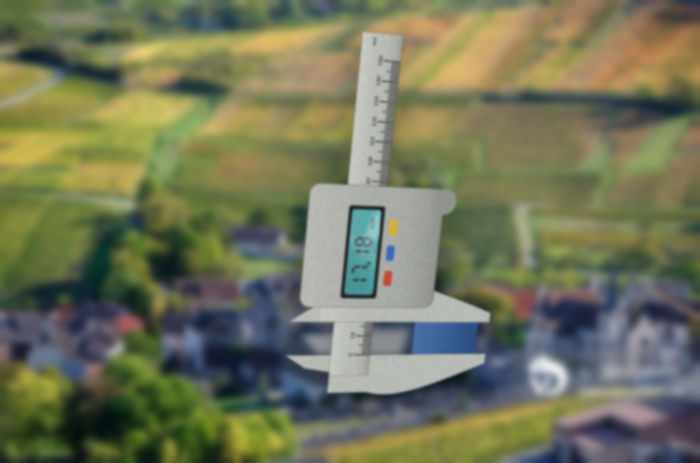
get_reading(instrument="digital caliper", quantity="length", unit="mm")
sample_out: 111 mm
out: 17.18 mm
